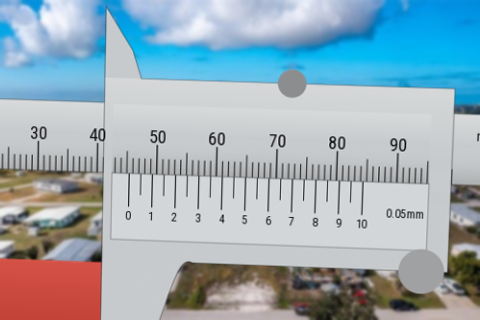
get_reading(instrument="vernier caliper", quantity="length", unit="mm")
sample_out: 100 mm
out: 45.4 mm
